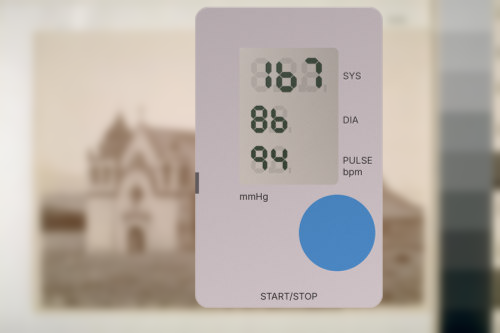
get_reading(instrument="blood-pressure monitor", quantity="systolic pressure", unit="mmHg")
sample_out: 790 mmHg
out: 167 mmHg
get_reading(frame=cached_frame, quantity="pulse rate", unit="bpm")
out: 94 bpm
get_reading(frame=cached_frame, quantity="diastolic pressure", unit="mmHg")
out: 86 mmHg
